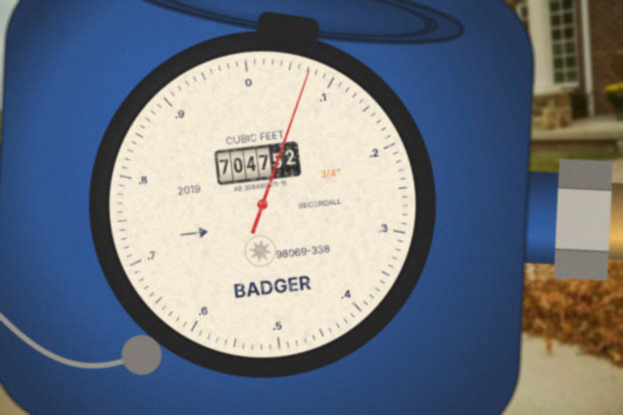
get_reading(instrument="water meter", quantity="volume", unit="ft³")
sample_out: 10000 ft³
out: 704752.07 ft³
